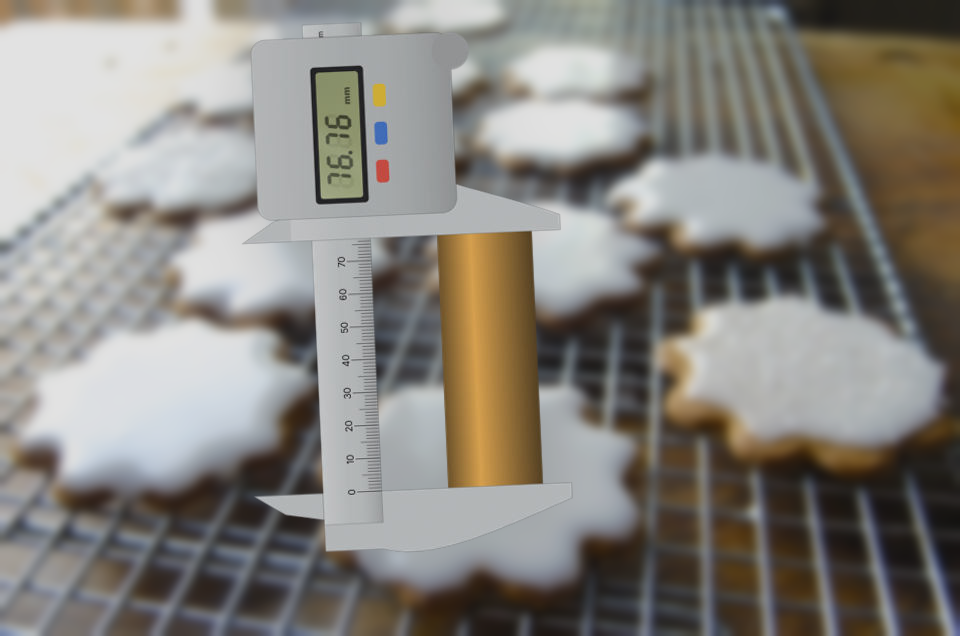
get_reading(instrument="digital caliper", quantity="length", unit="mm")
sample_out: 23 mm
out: 76.76 mm
